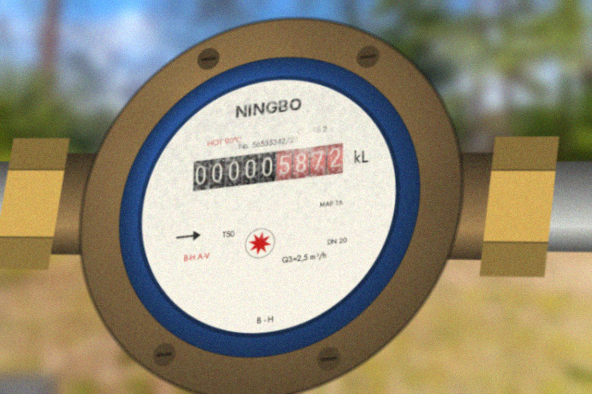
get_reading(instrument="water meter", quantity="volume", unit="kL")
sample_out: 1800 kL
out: 0.5872 kL
